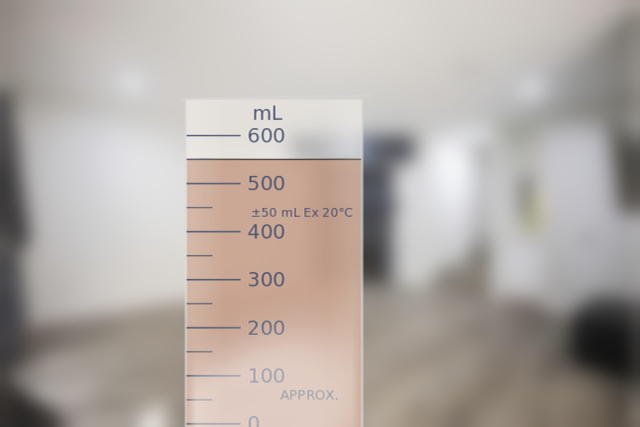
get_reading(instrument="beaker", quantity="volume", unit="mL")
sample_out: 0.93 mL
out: 550 mL
